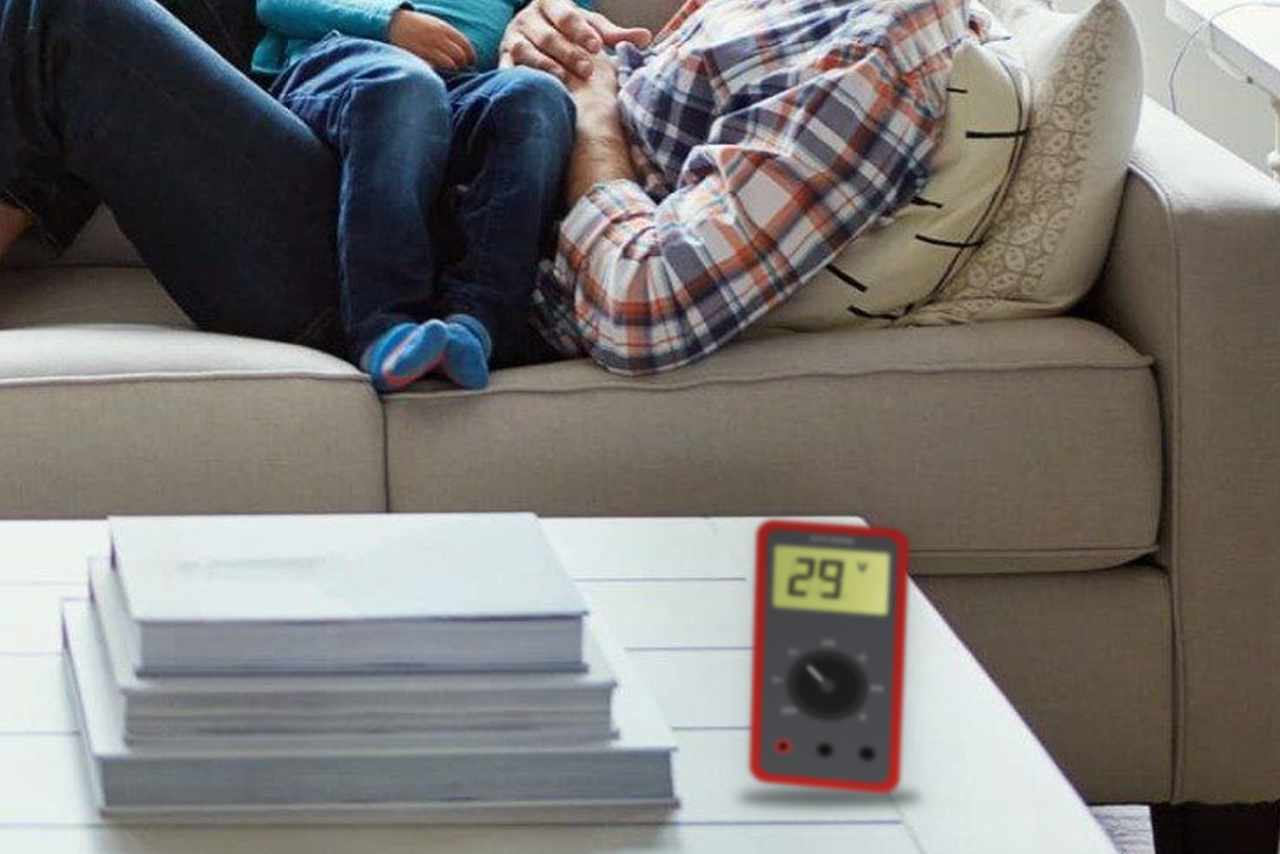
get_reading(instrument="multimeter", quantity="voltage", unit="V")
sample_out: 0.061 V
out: 29 V
